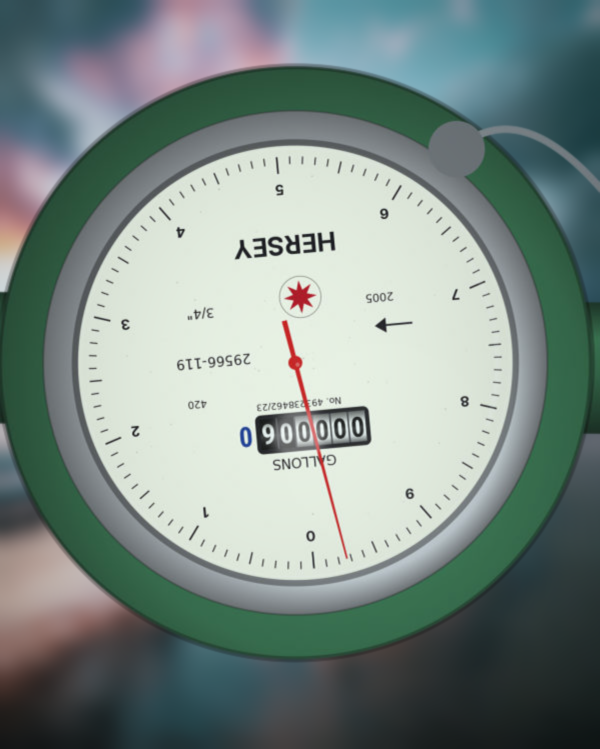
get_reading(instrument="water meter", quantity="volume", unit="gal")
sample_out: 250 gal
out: 59.7 gal
